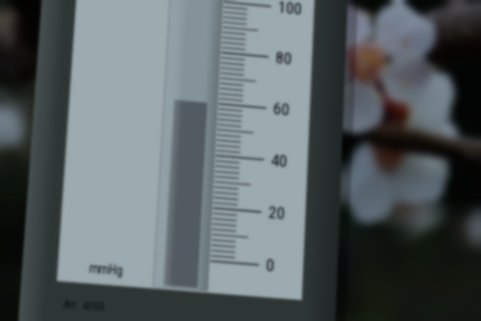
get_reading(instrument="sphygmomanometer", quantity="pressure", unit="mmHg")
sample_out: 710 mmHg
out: 60 mmHg
